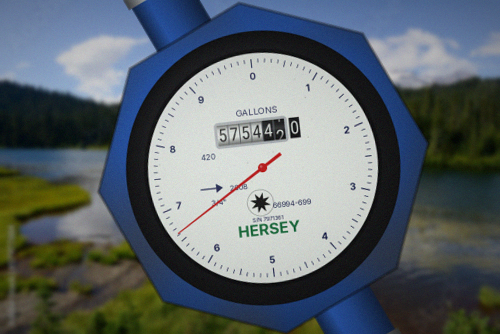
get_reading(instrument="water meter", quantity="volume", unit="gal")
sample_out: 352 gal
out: 5754416.6 gal
